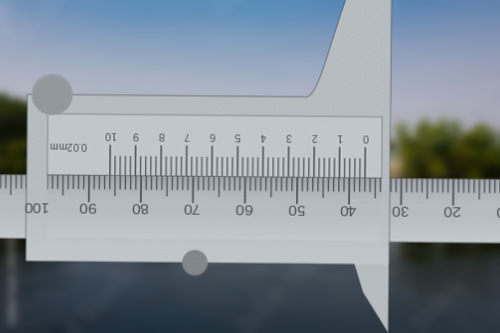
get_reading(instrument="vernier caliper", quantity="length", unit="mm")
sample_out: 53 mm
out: 37.0 mm
